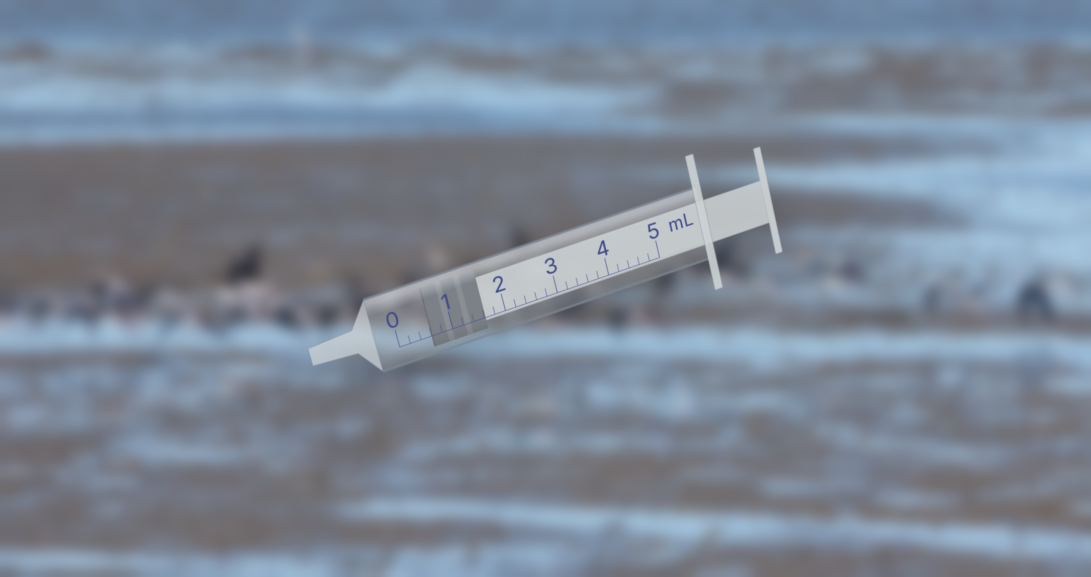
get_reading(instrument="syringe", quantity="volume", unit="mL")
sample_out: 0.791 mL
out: 0.6 mL
